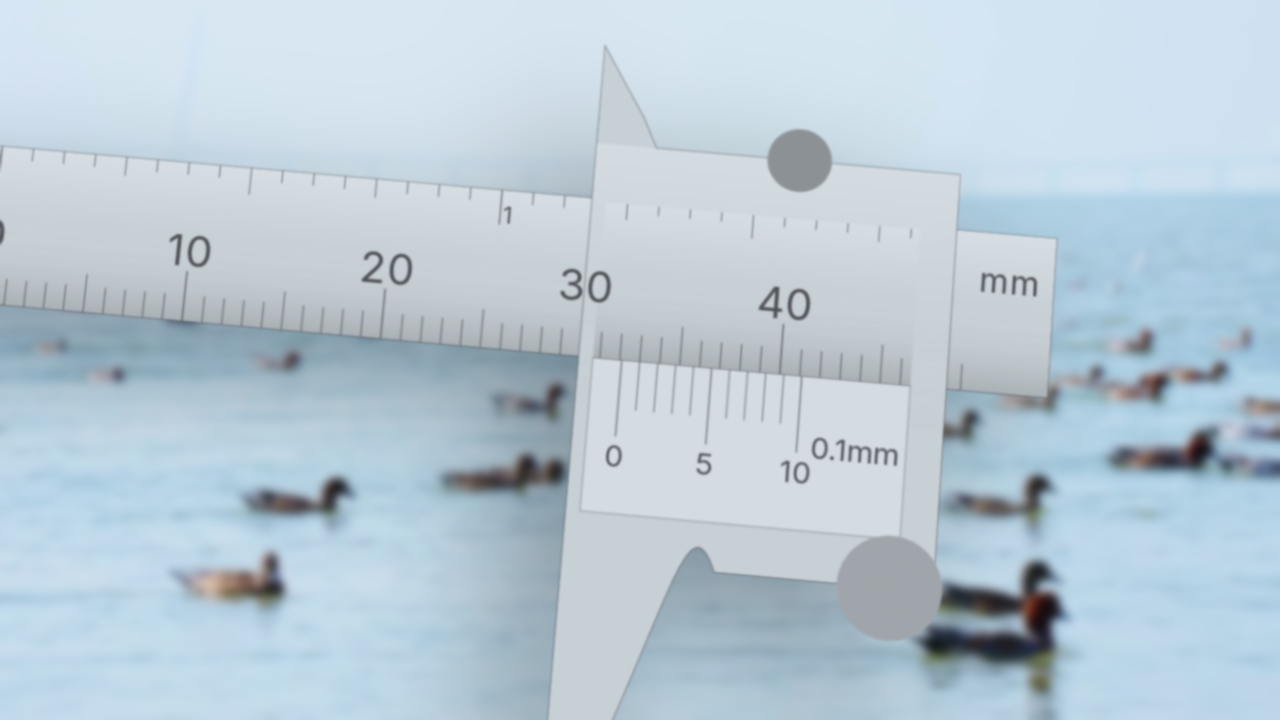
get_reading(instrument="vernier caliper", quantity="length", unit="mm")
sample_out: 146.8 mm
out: 32.1 mm
